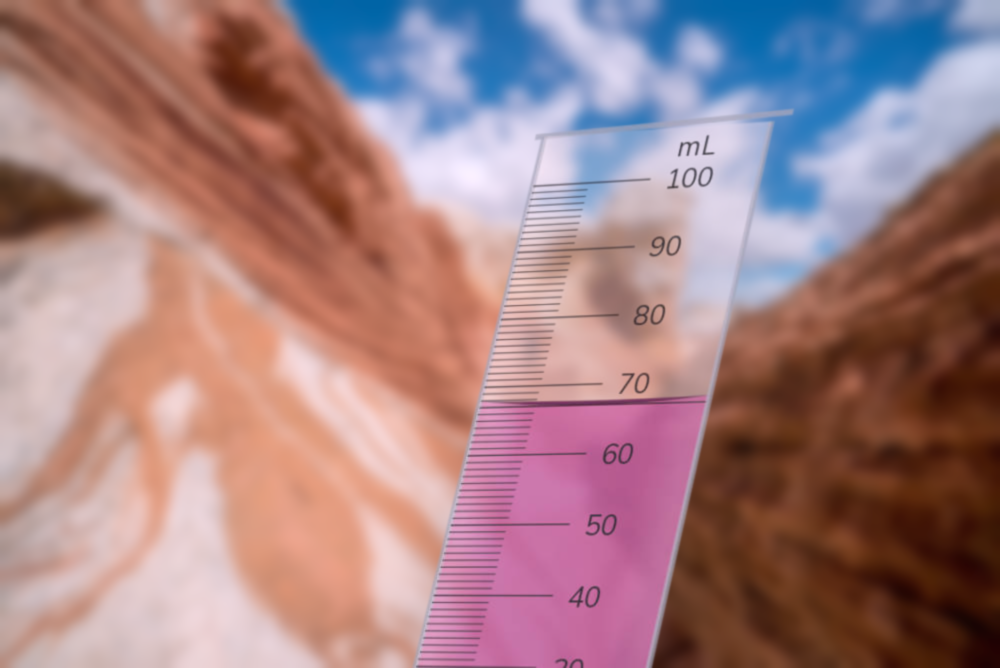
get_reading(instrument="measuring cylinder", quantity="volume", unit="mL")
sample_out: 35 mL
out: 67 mL
